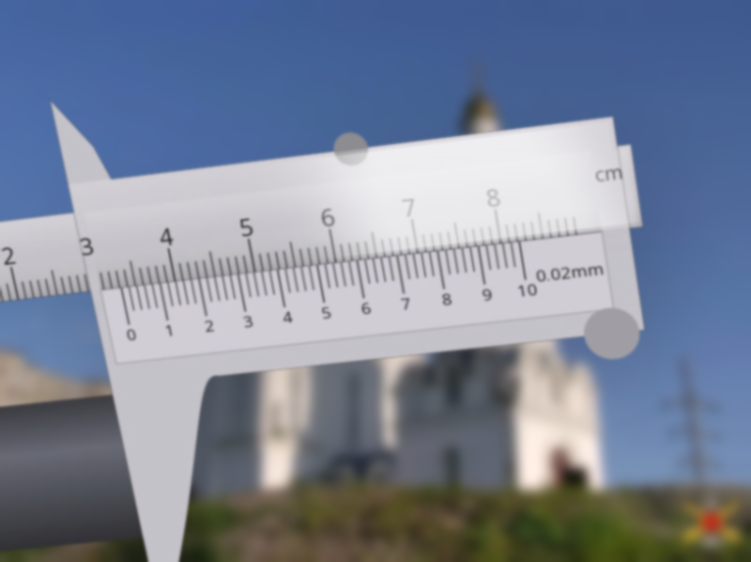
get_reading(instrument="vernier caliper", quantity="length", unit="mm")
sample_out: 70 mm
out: 33.2 mm
